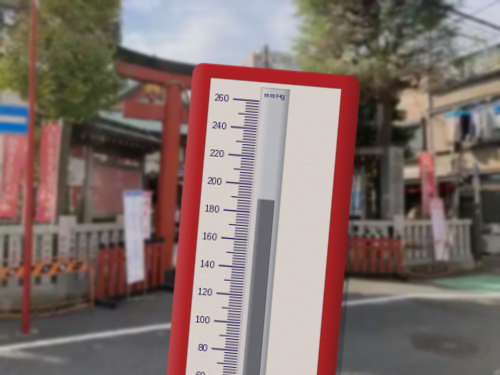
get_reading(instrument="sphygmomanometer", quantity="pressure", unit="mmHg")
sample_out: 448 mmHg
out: 190 mmHg
